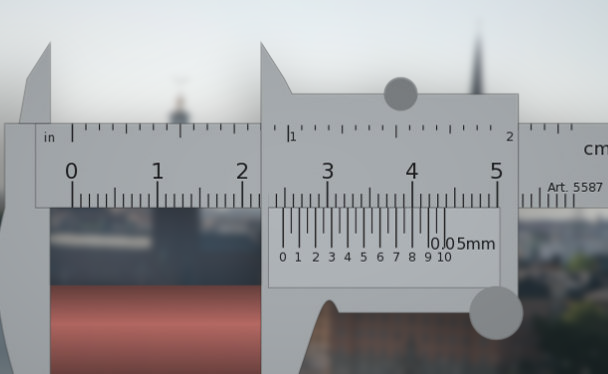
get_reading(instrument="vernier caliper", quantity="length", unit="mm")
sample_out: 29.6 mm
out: 24.8 mm
